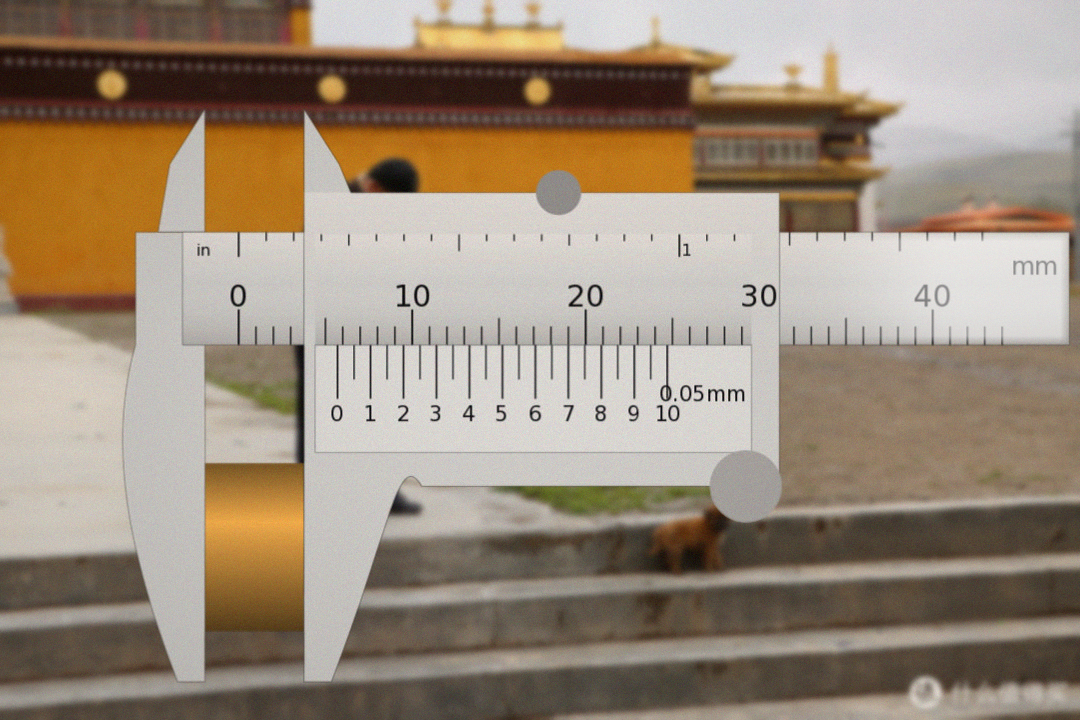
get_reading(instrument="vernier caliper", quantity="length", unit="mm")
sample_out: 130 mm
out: 5.7 mm
